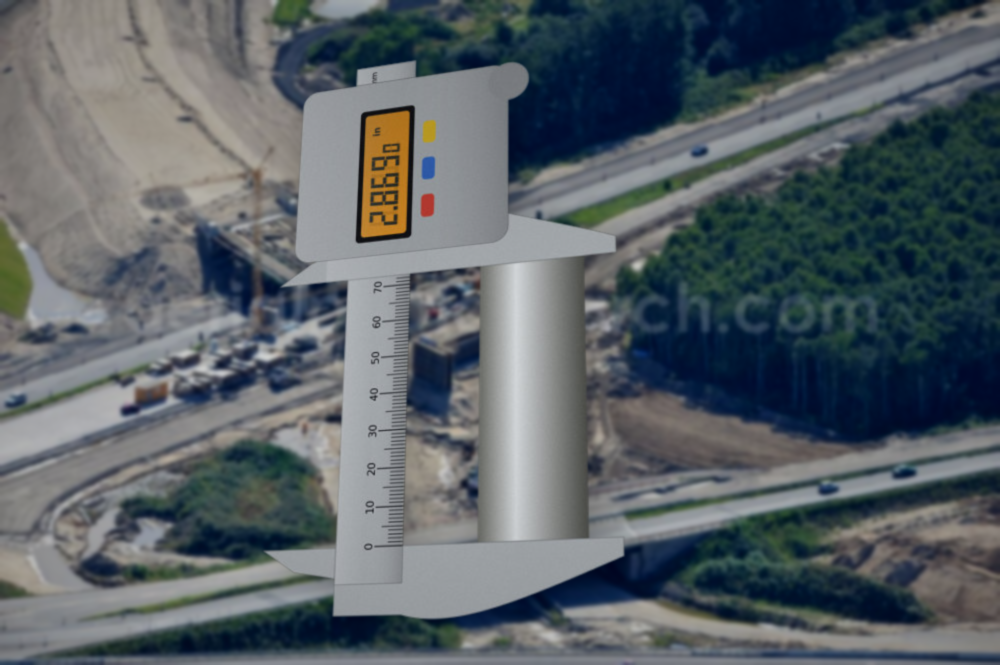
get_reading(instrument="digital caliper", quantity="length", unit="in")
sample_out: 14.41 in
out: 2.8690 in
